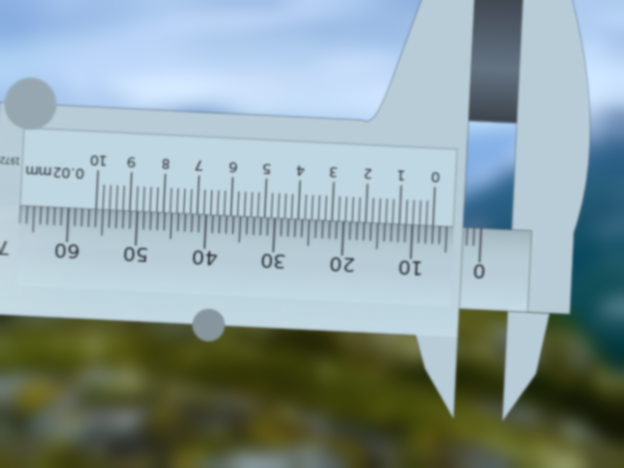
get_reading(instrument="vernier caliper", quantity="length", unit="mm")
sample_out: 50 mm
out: 7.0 mm
